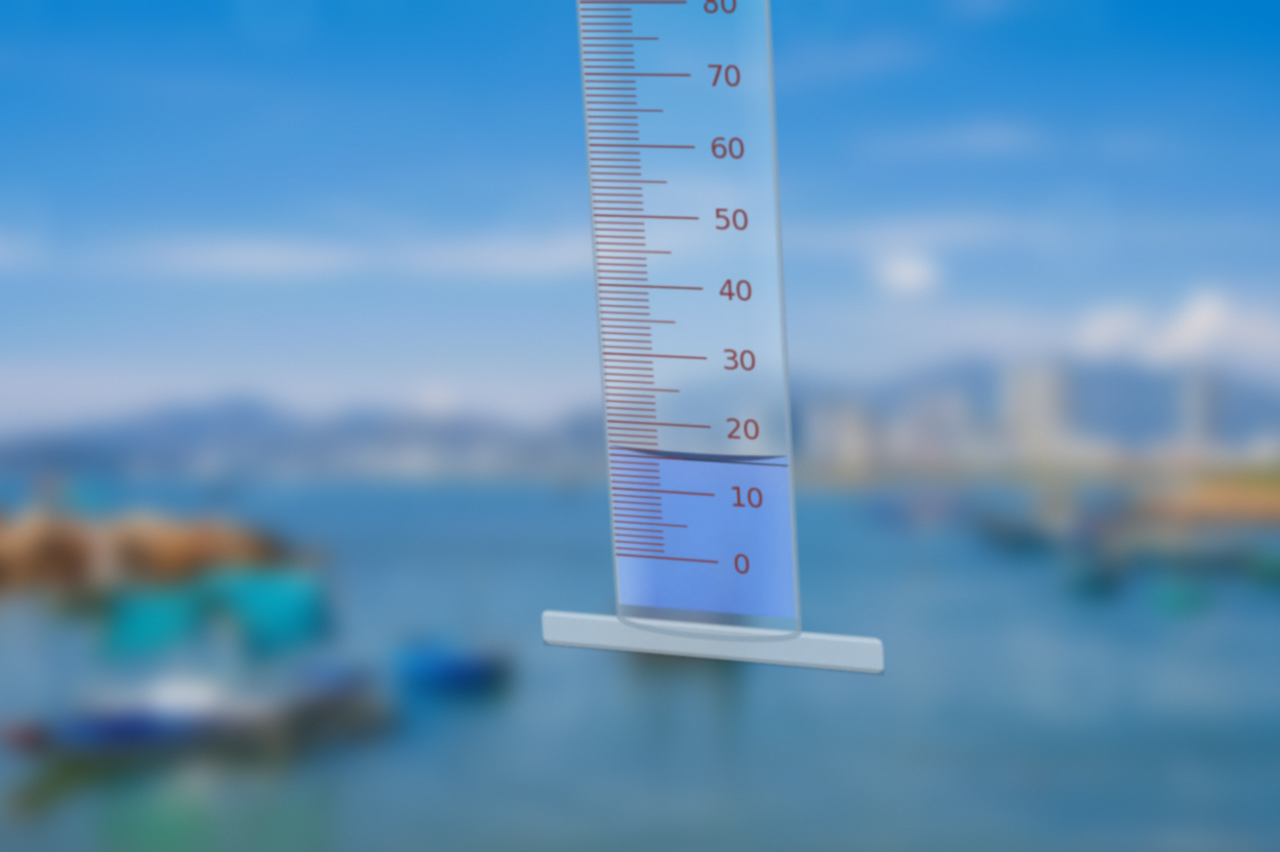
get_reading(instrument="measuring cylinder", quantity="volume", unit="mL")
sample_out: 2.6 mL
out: 15 mL
